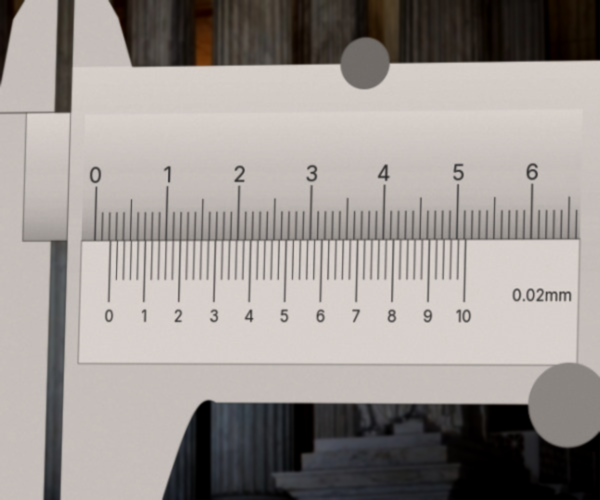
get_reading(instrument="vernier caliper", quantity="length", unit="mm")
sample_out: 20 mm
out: 2.2 mm
